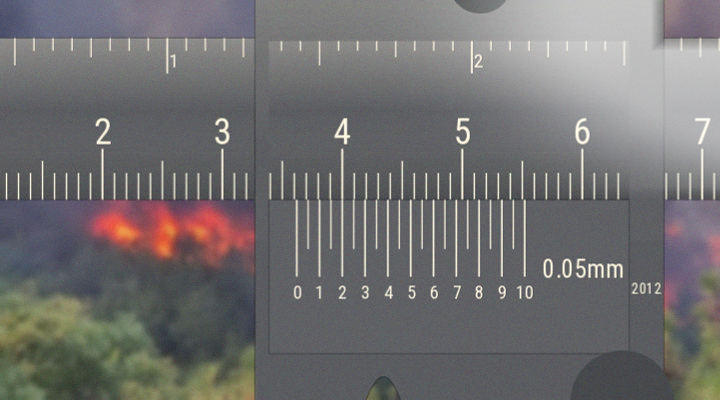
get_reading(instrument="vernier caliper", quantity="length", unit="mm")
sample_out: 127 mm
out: 36.2 mm
